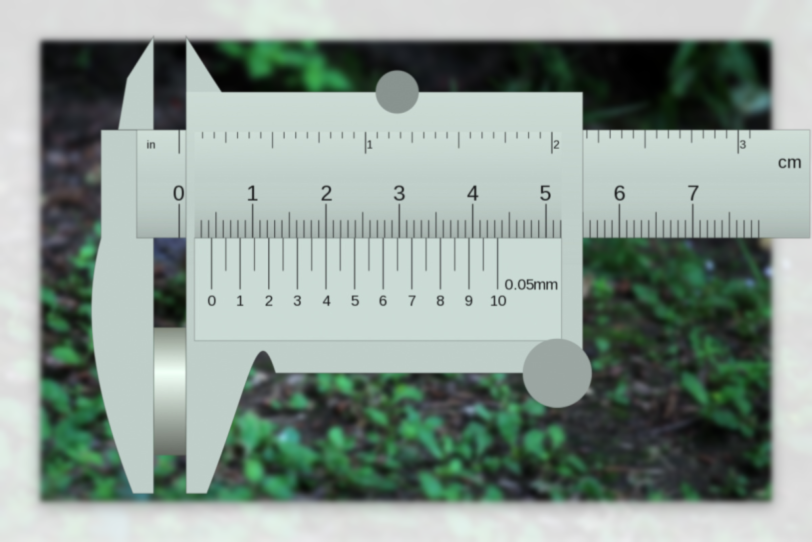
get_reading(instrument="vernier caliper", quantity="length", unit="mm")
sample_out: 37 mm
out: 4.4 mm
